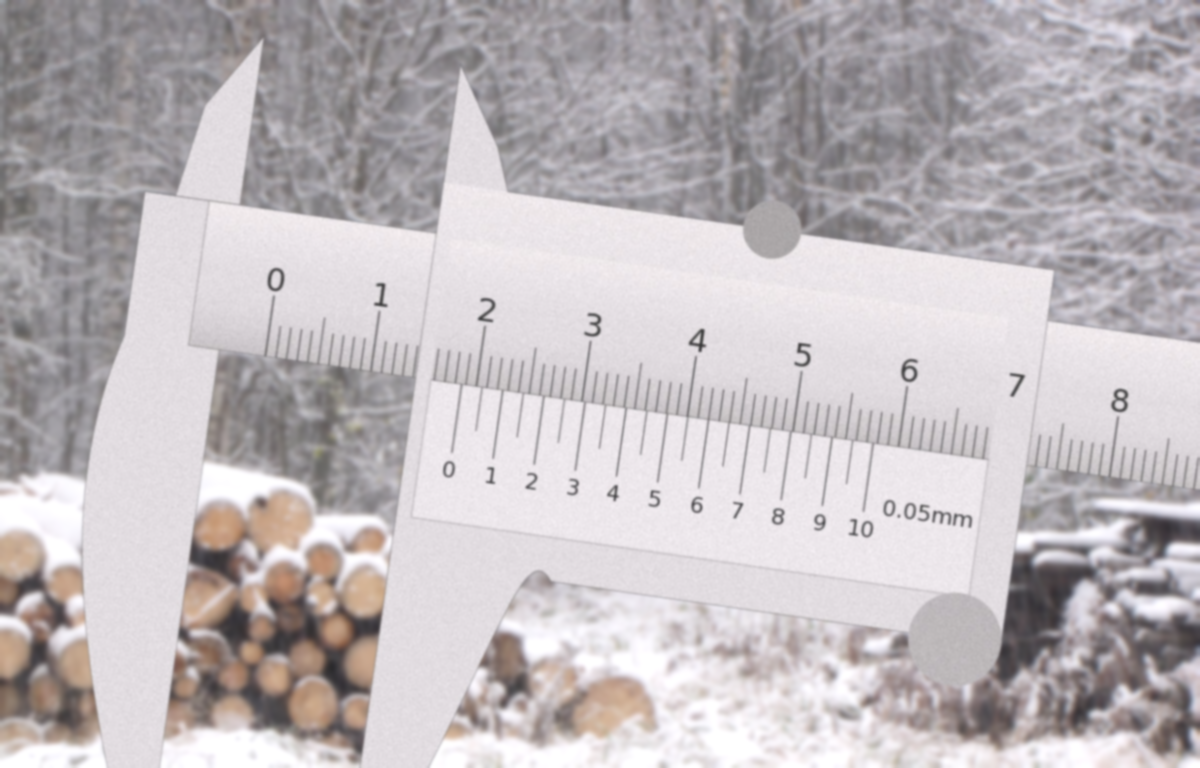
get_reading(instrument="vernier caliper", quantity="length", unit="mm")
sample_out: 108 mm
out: 18.6 mm
